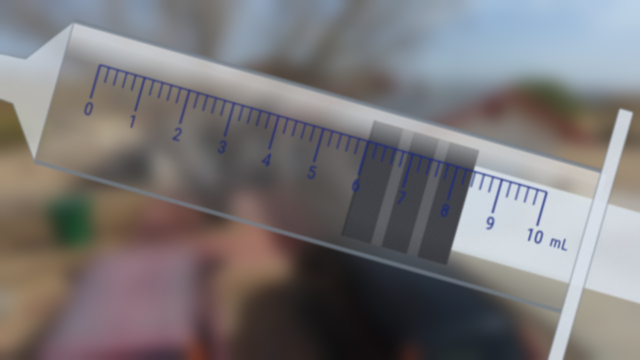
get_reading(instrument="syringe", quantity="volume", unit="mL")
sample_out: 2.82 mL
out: 6 mL
